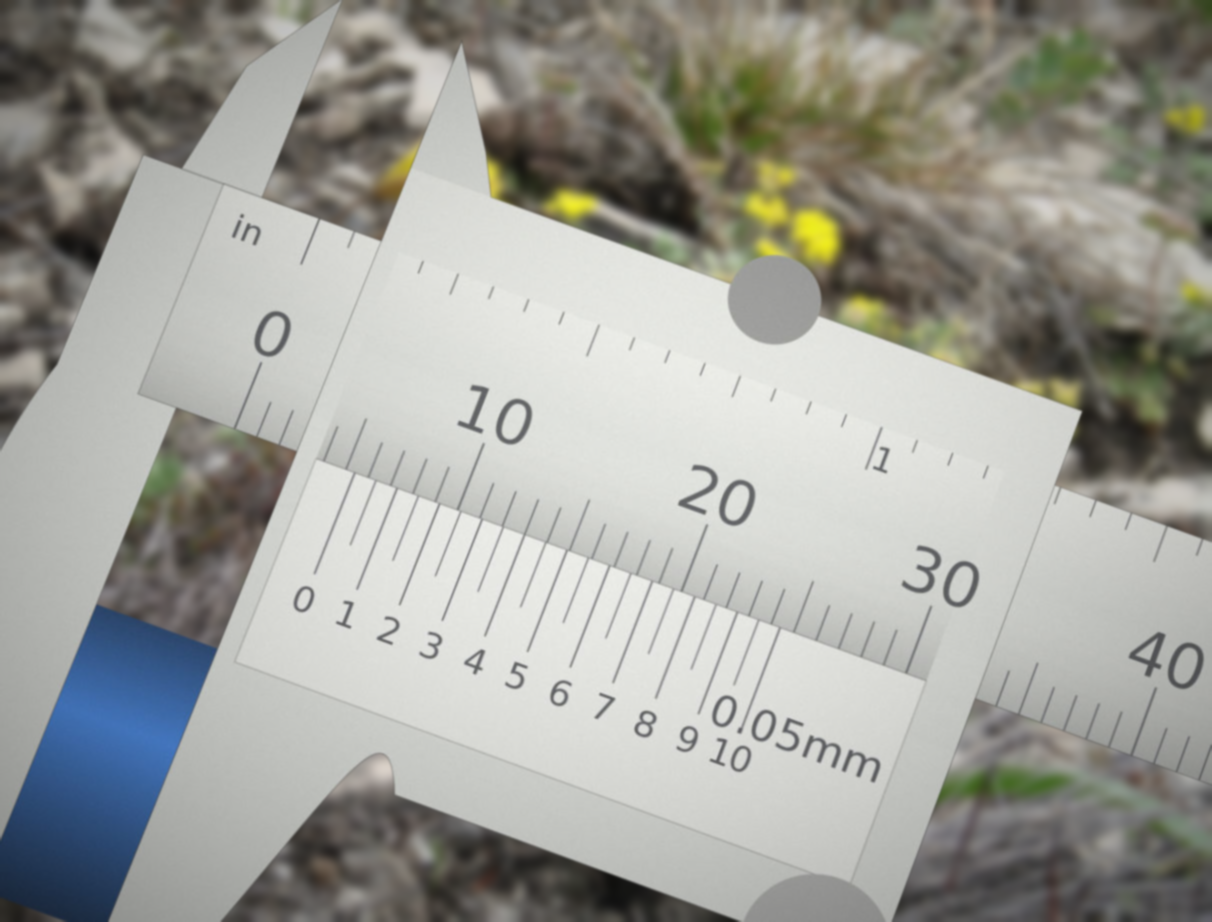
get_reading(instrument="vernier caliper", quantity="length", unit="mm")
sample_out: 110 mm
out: 5.4 mm
